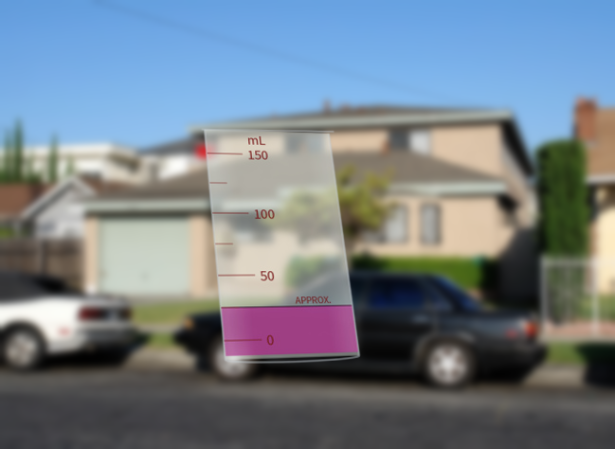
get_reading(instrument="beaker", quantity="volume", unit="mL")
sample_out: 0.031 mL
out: 25 mL
